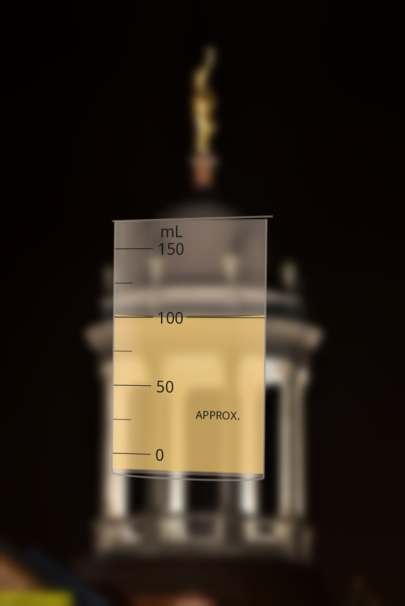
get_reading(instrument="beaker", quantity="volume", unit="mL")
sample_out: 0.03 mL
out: 100 mL
